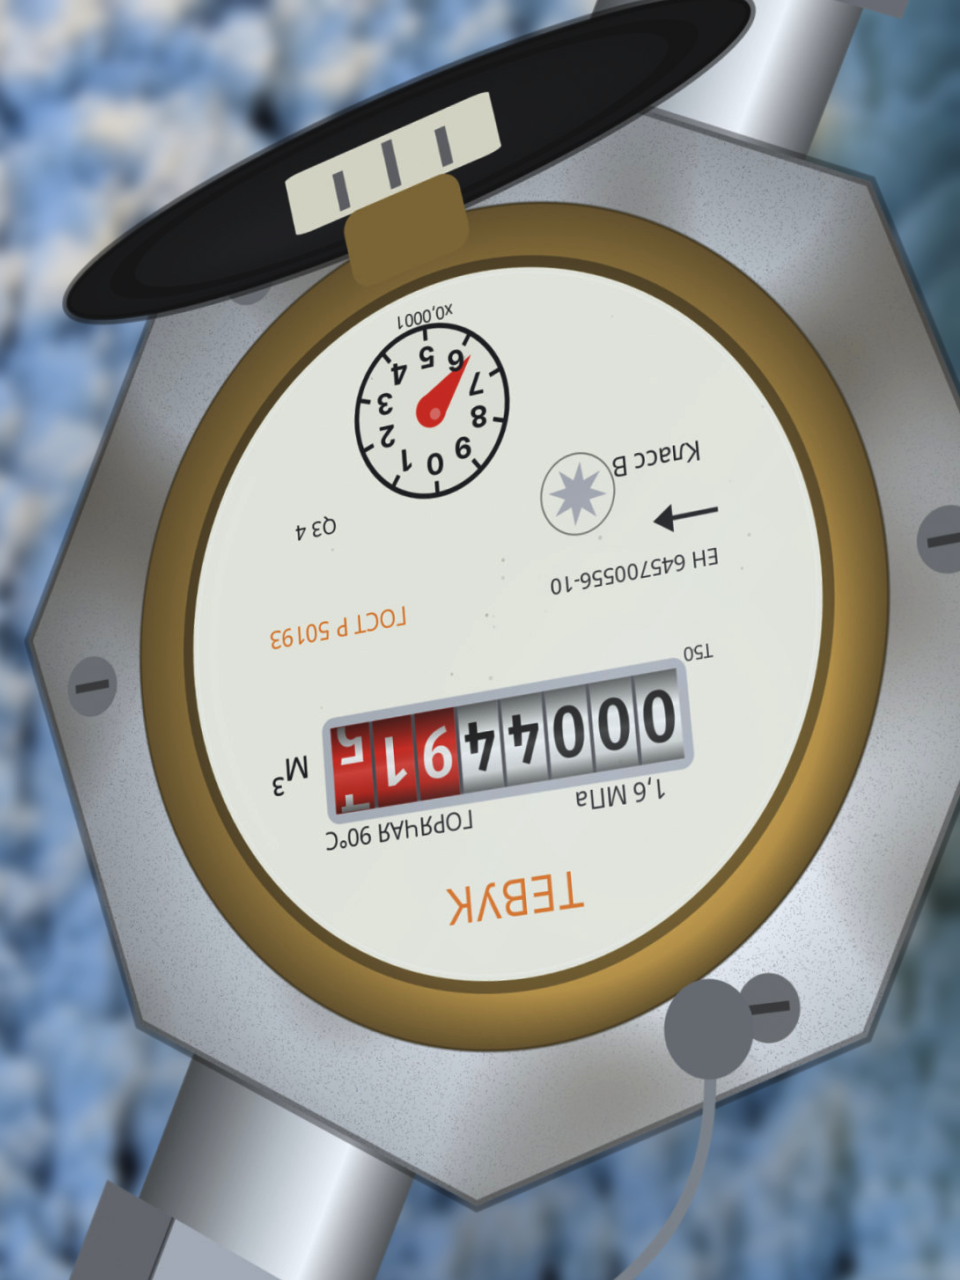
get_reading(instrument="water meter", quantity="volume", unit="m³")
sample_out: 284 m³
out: 44.9146 m³
